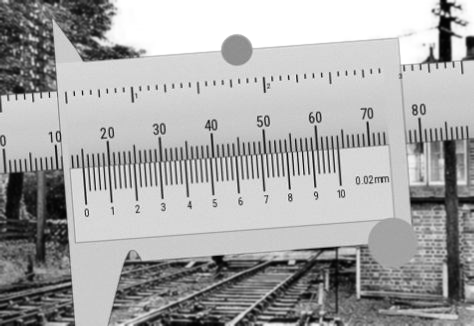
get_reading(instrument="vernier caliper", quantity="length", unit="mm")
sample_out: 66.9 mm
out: 15.0 mm
